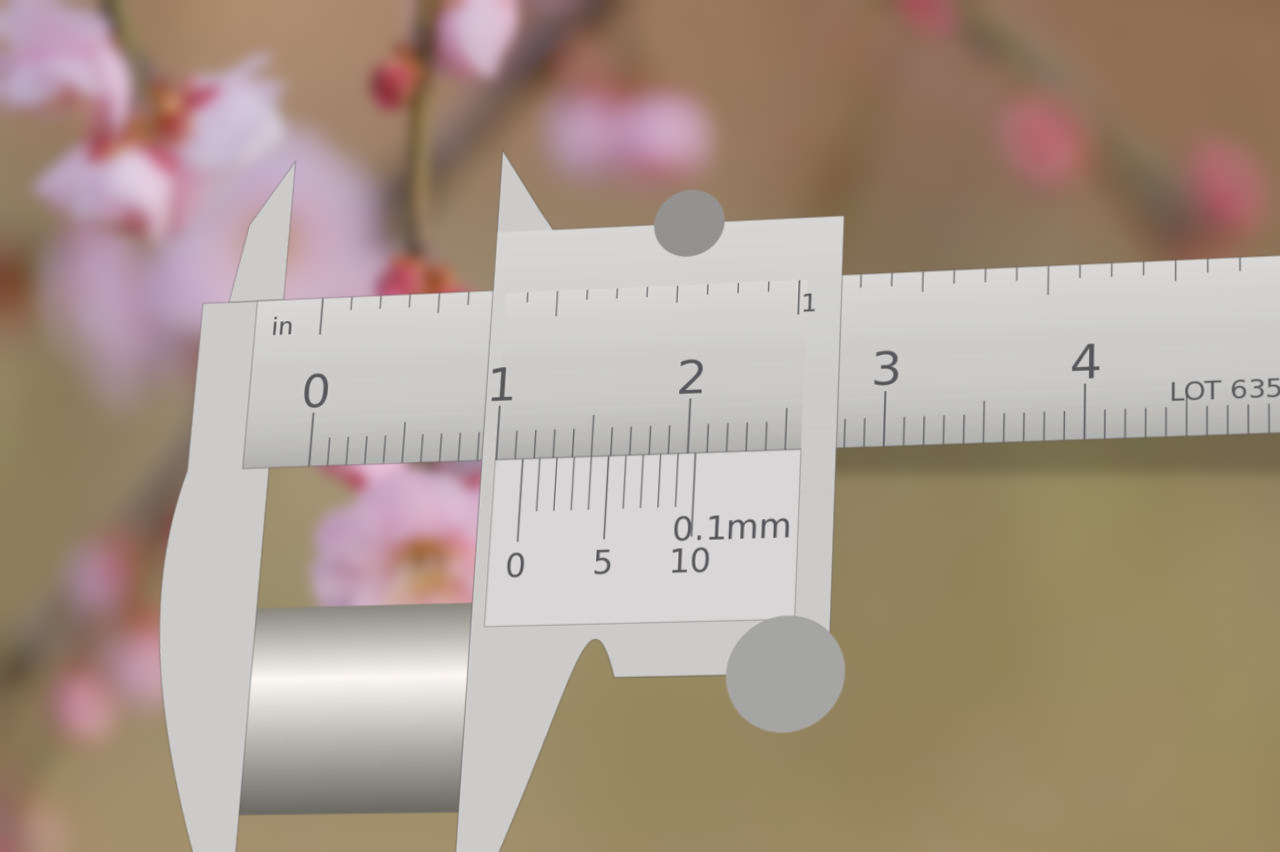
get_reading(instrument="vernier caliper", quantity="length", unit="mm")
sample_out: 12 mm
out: 11.4 mm
